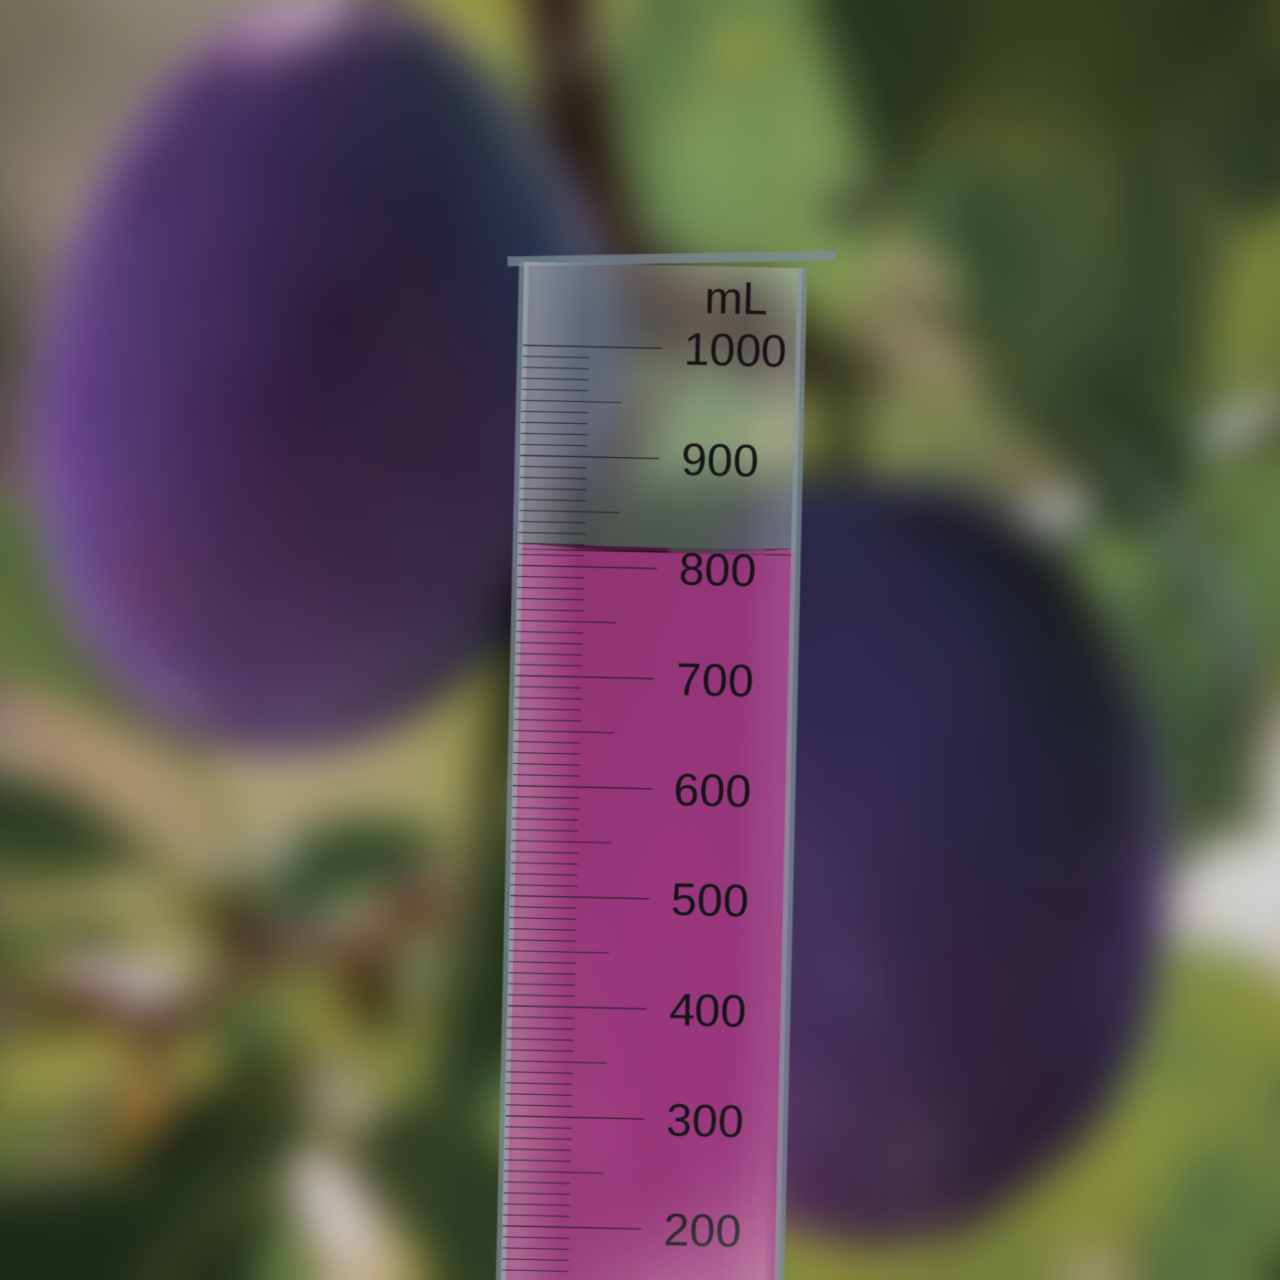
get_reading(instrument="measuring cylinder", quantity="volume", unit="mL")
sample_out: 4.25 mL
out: 815 mL
